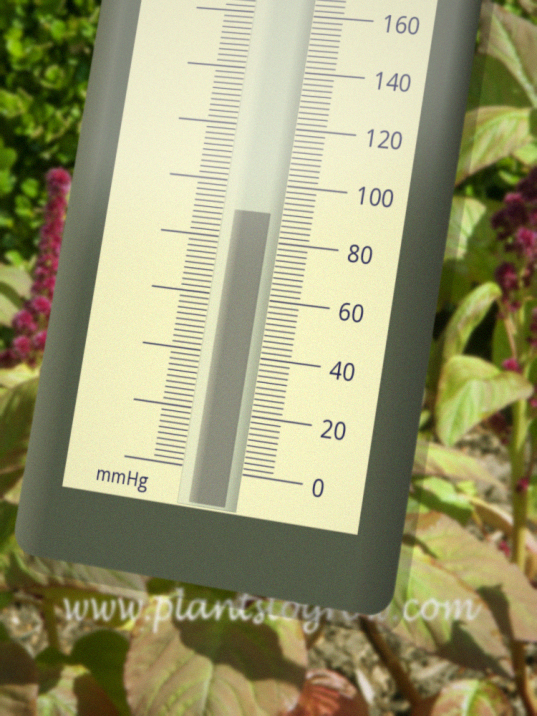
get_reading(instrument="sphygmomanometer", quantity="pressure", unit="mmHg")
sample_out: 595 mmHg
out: 90 mmHg
